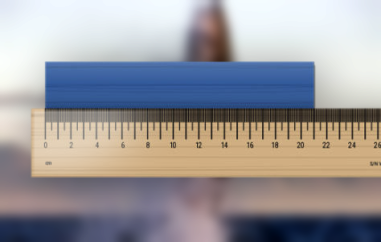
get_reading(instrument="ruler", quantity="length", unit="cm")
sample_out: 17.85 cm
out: 21 cm
